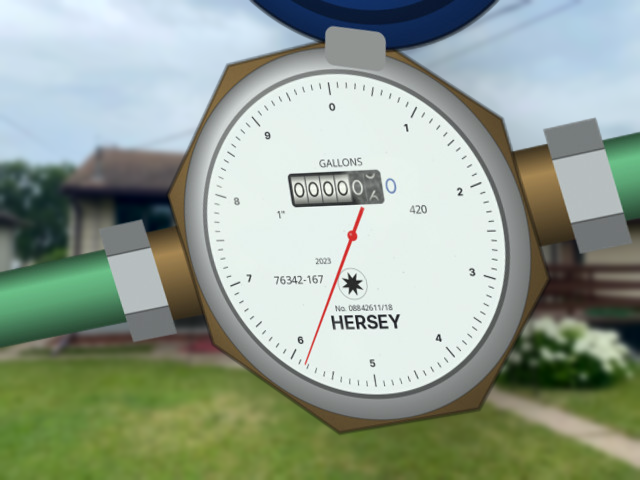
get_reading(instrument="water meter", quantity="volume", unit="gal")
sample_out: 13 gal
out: 55.8 gal
